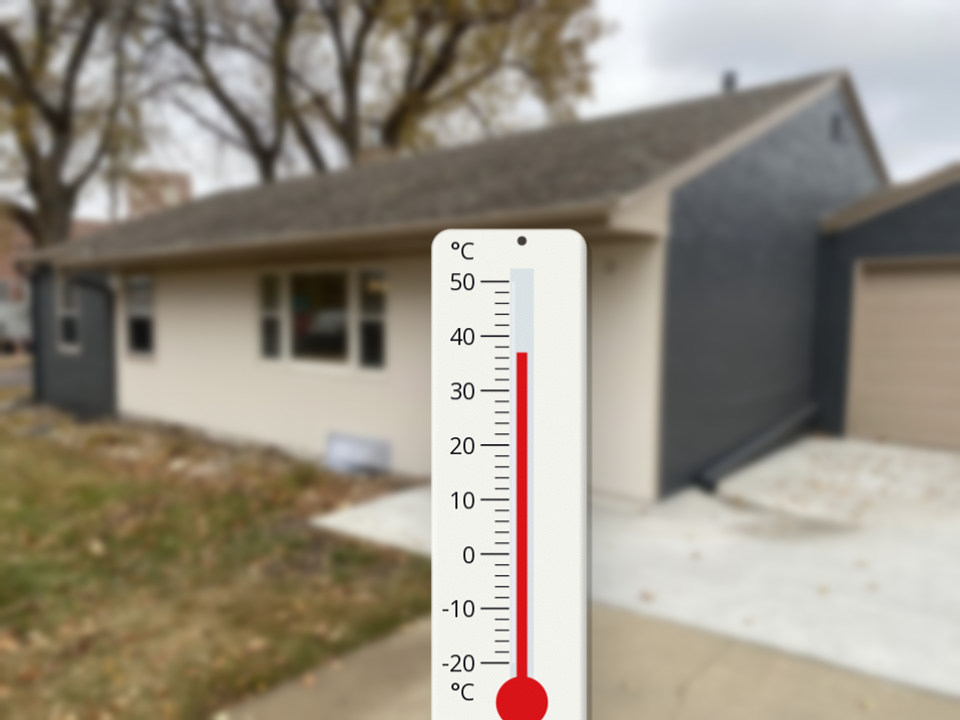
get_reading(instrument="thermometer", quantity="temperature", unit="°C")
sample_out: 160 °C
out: 37 °C
